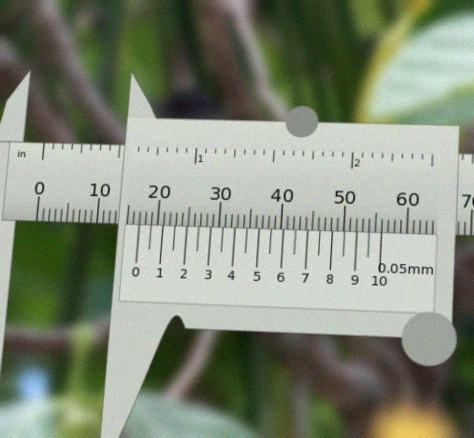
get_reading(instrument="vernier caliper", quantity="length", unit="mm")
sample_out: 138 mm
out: 17.0 mm
